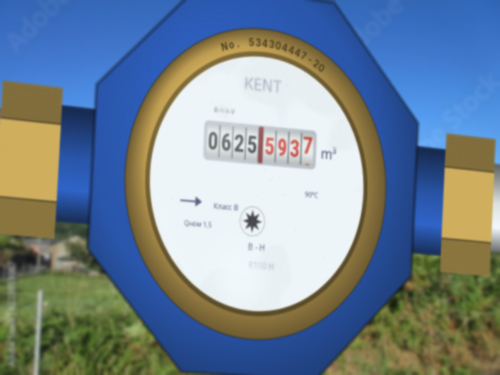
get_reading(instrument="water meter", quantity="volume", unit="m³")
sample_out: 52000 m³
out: 625.5937 m³
